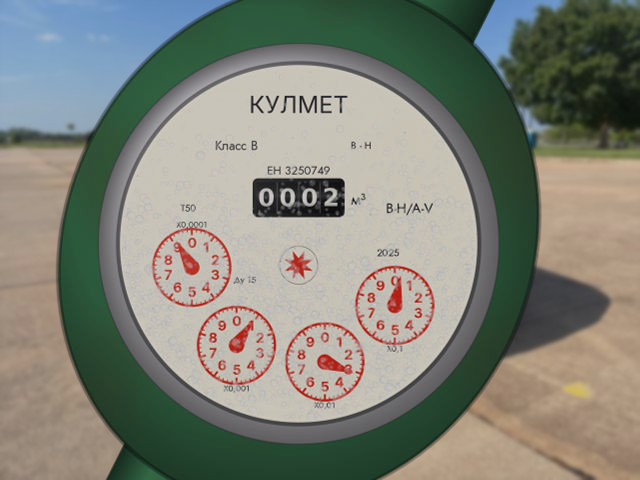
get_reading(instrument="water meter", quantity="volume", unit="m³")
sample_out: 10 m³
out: 2.0309 m³
